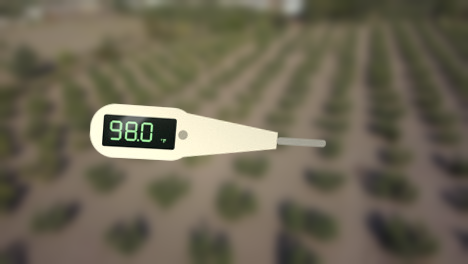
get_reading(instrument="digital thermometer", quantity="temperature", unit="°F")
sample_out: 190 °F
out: 98.0 °F
